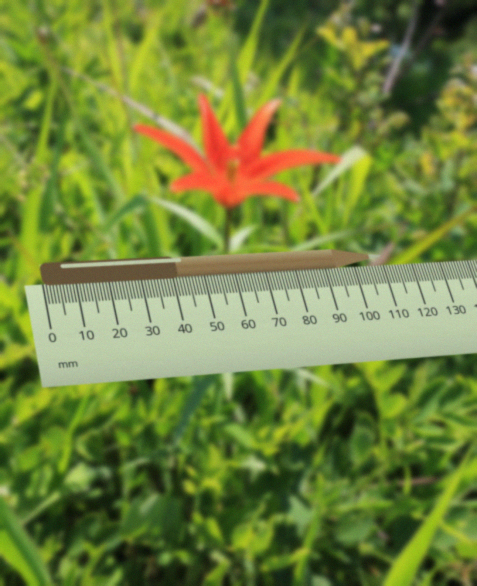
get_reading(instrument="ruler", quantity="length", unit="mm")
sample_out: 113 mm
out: 110 mm
